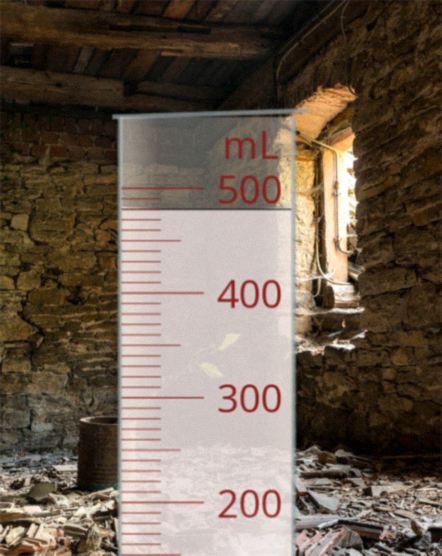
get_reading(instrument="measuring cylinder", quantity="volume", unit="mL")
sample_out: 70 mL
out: 480 mL
